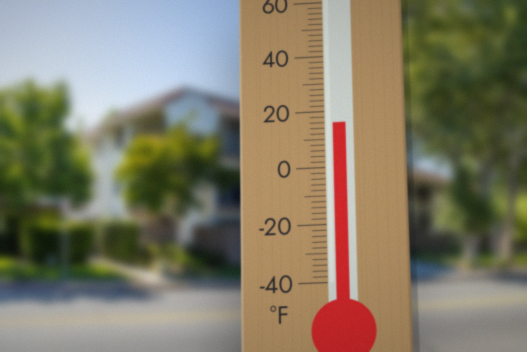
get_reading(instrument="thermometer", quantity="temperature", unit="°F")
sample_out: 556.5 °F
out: 16 °F
